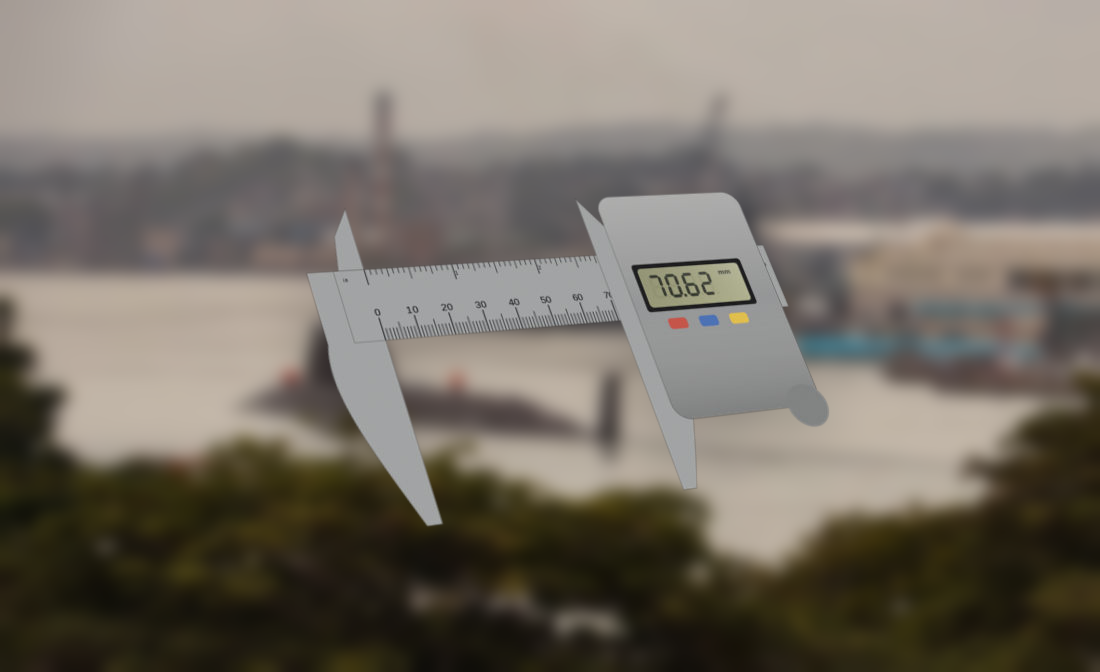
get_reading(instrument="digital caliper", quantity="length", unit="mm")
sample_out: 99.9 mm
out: 70.62 mm
